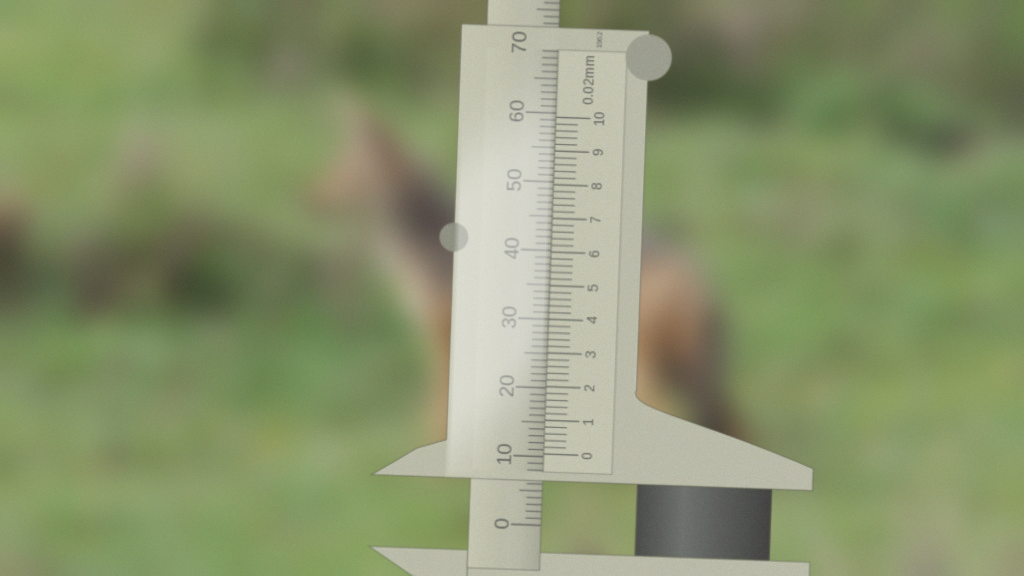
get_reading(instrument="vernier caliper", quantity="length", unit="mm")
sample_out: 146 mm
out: 10.4 mm
